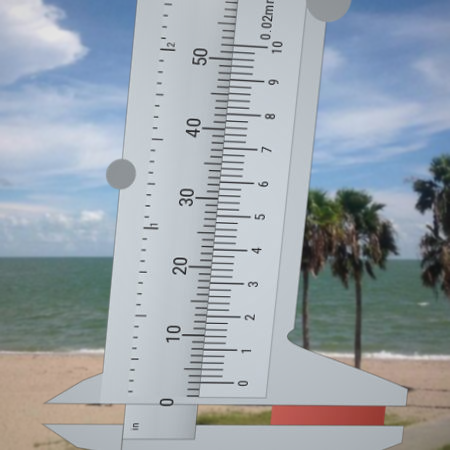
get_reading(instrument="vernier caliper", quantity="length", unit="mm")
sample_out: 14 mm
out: 3.0 mm
